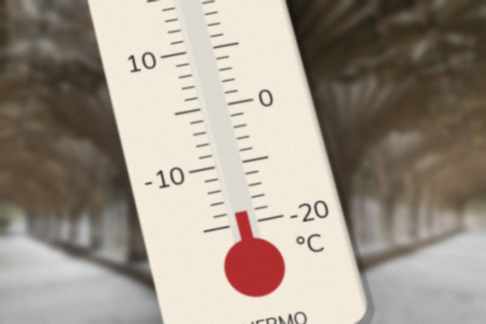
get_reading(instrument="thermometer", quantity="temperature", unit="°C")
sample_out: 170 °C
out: -18 °C
